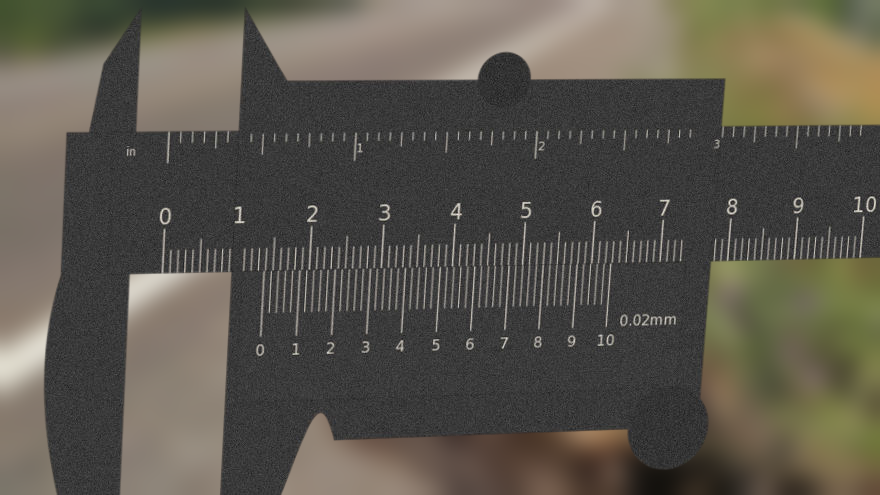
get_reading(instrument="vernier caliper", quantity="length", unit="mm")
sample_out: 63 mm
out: 13.8 mm
